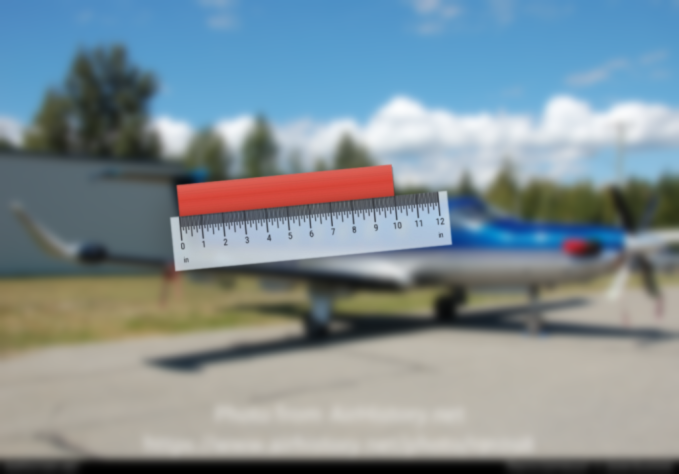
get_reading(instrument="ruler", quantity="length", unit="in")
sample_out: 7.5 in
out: 10 in
